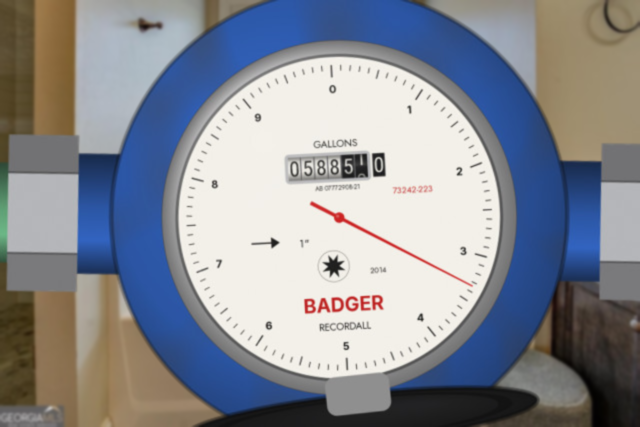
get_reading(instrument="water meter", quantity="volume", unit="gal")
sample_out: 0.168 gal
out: 588513.3 gal
